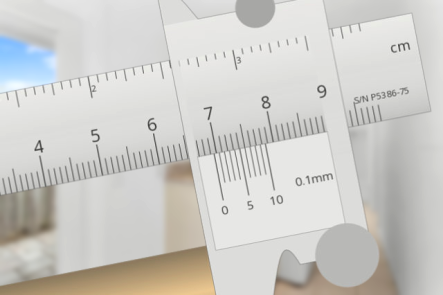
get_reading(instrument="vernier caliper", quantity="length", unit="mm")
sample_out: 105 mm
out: 69.6 mm
